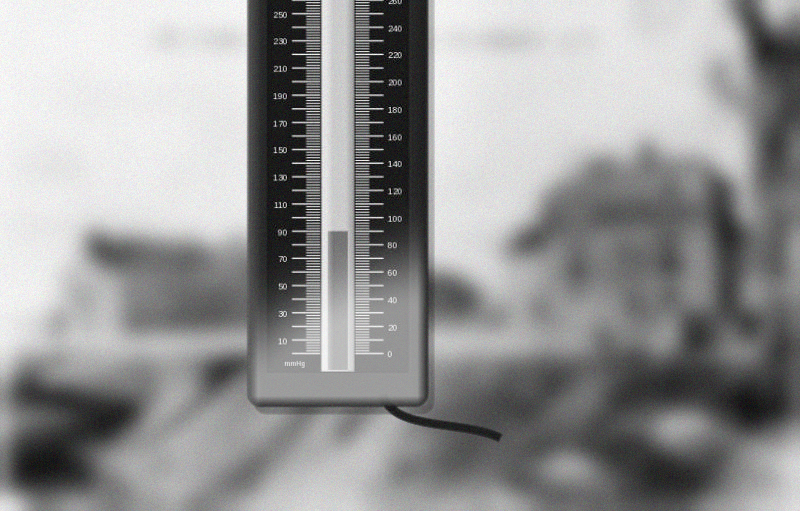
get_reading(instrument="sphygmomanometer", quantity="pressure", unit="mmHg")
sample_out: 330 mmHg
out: 90 mmHg
